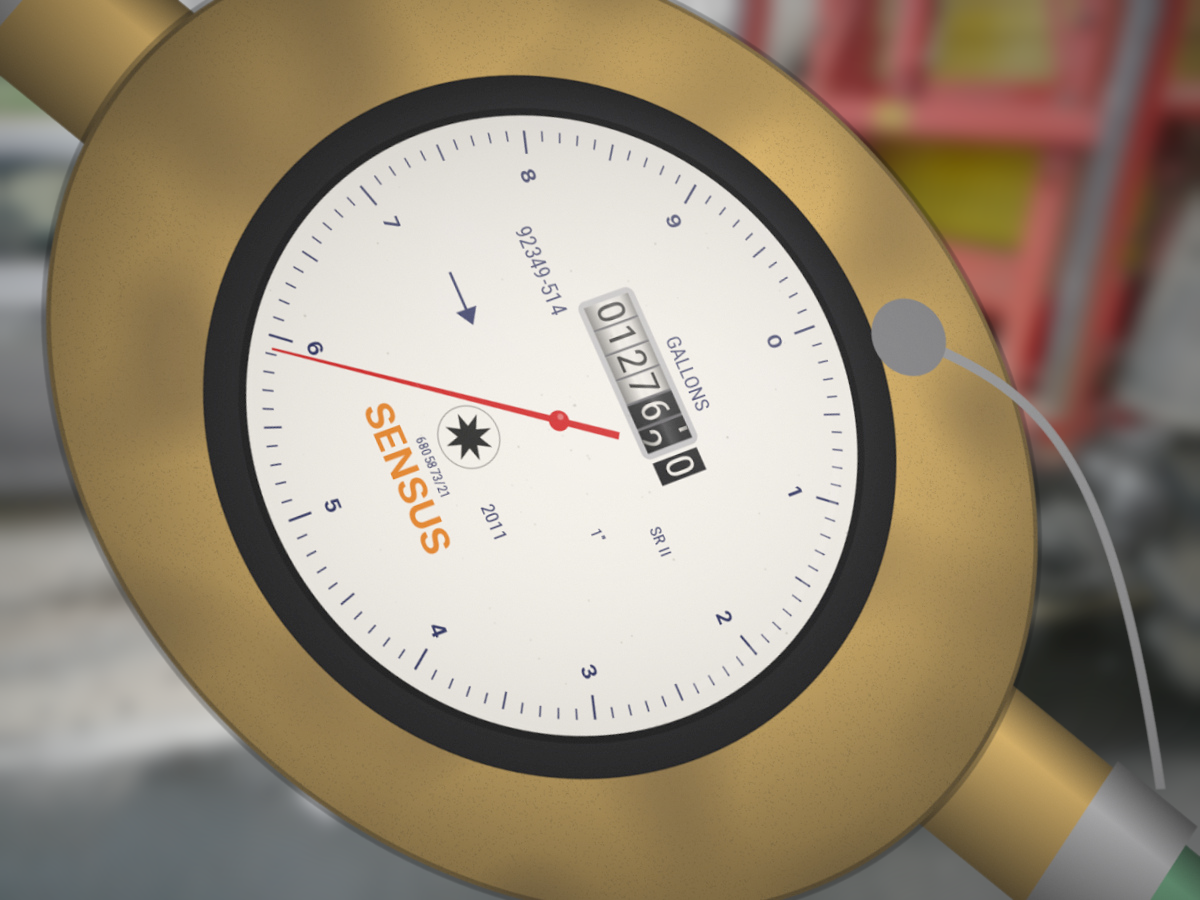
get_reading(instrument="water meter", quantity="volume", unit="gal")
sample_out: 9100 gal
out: 127615.9 gal
